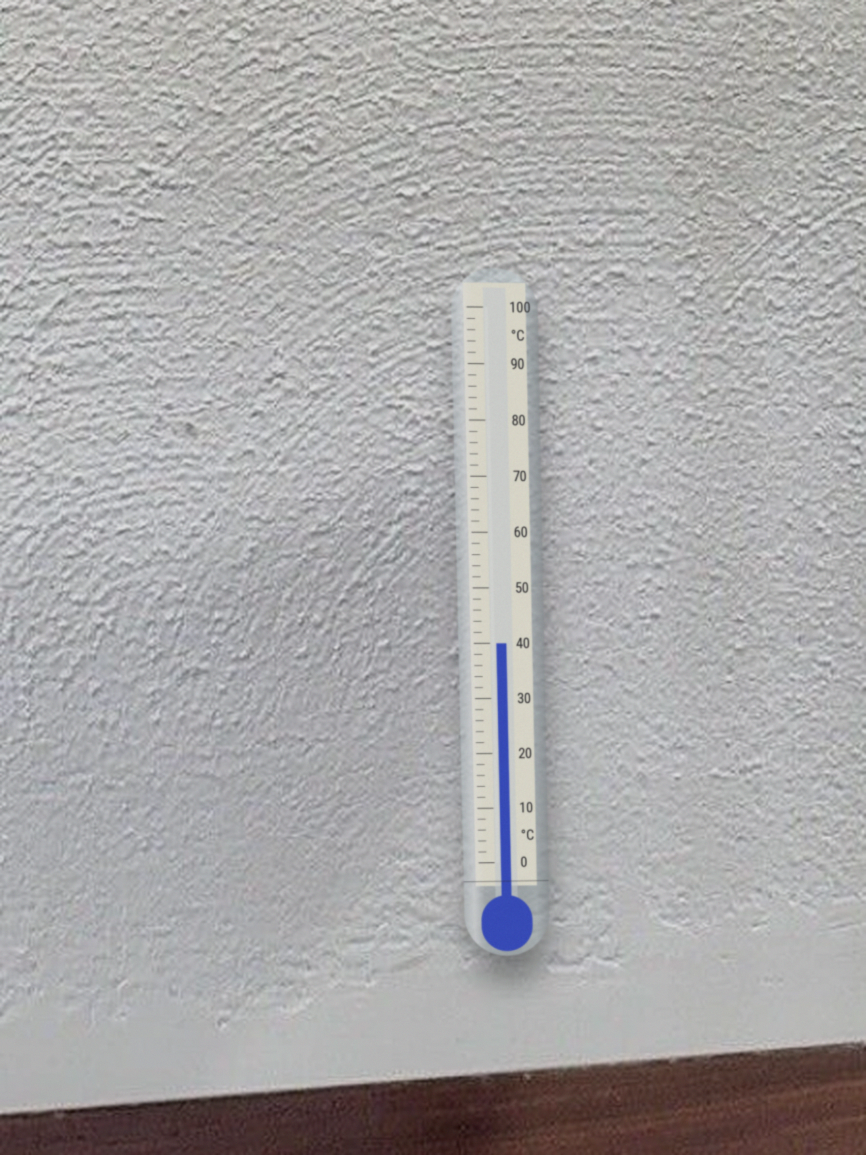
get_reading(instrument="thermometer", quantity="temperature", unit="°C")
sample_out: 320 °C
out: 40 °C
